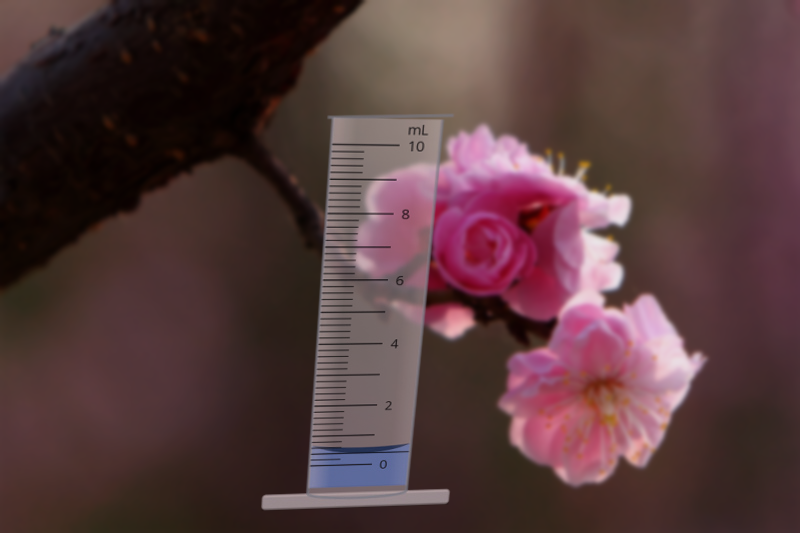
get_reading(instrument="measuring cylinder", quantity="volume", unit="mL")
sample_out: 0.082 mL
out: 0.4 mL
